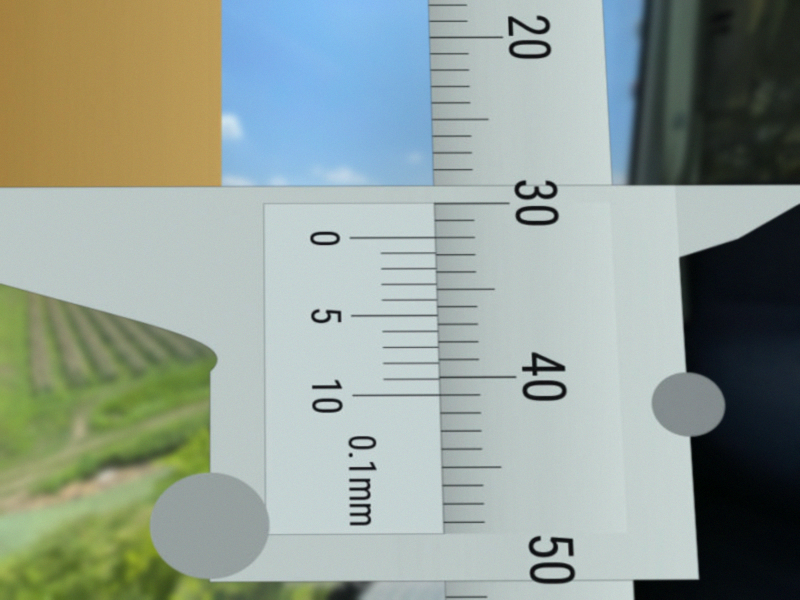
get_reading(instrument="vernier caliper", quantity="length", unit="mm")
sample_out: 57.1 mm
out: 32.0 mm
